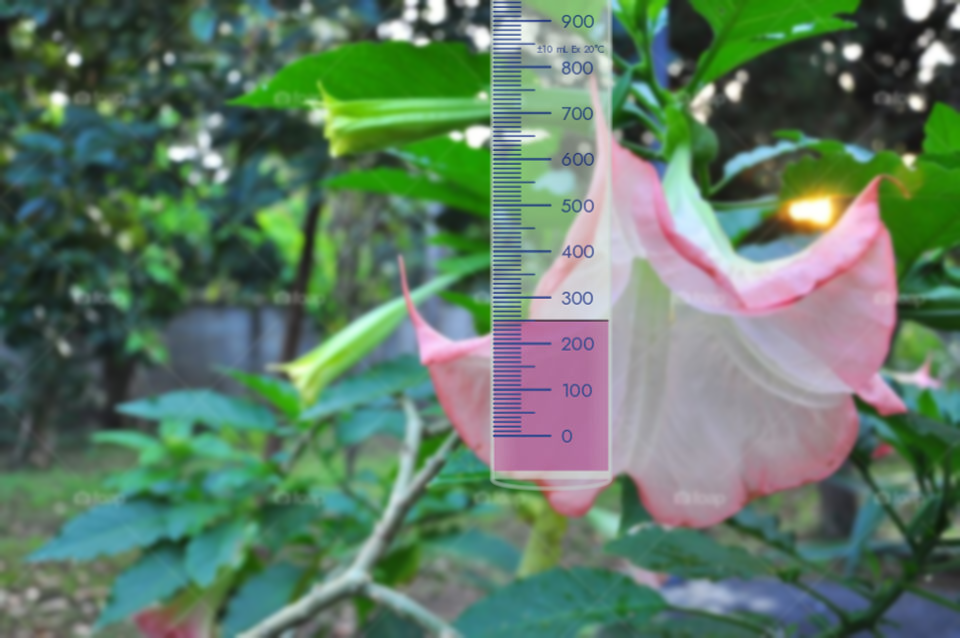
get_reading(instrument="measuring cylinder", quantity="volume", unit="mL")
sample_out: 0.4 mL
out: 250 mL
